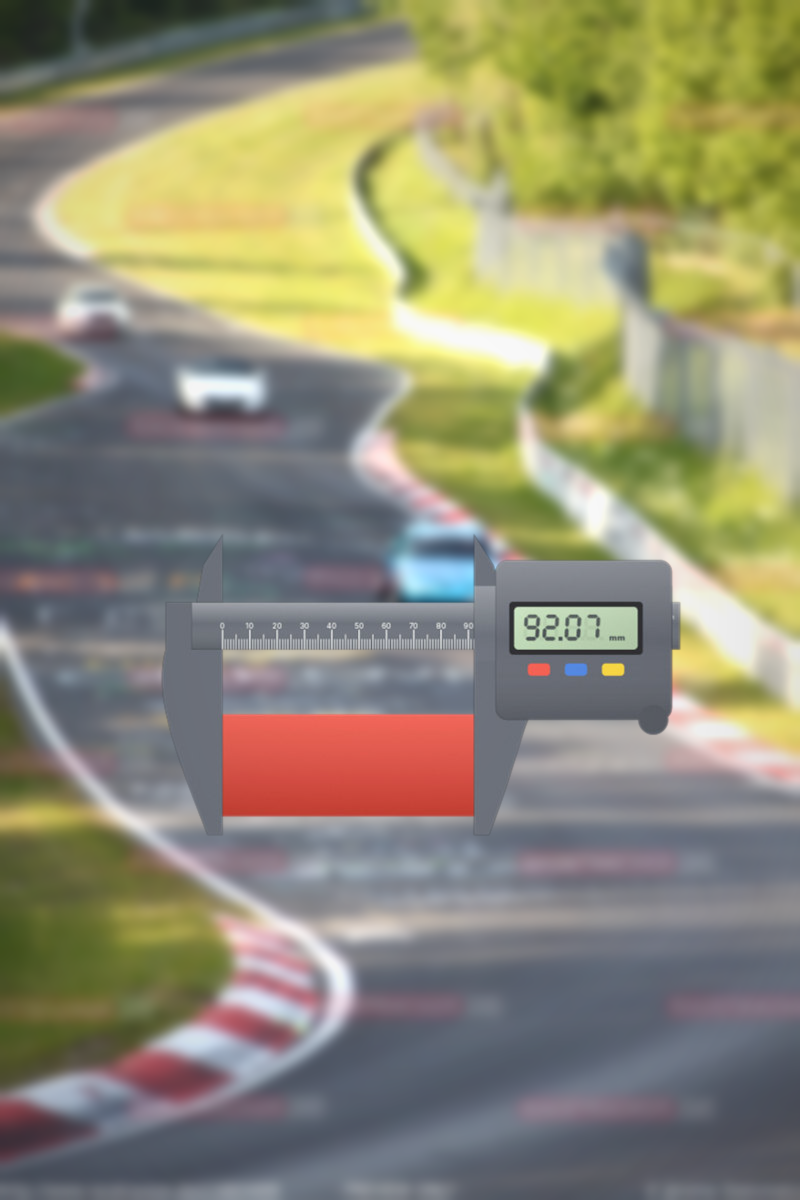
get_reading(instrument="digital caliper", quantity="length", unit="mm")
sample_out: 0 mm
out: 92.07 mm
